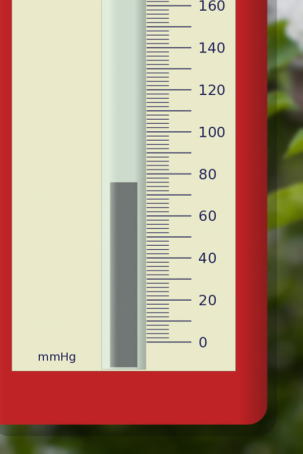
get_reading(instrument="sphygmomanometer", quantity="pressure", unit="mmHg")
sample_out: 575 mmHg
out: 76 mmHg
